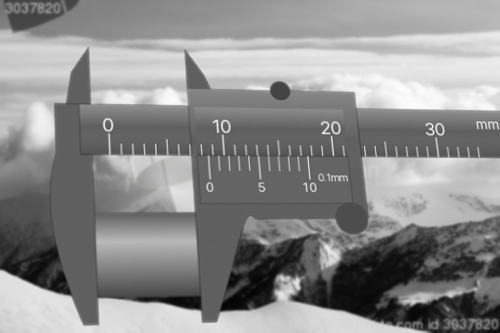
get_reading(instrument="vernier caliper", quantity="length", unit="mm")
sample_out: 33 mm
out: 8.6 mm
